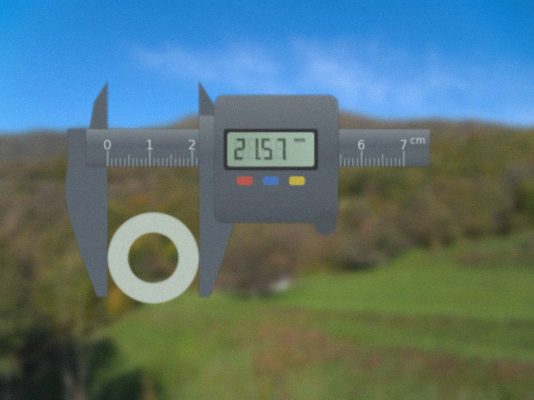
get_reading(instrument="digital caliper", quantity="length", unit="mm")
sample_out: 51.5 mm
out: 21.57 mm
